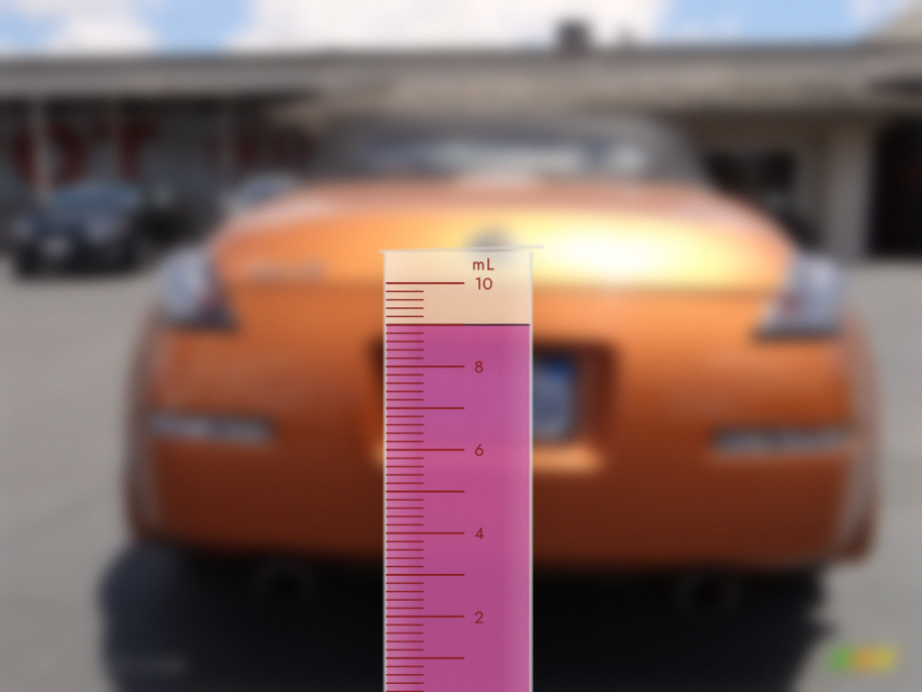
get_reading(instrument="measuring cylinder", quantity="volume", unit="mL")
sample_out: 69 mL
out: 9 mL
